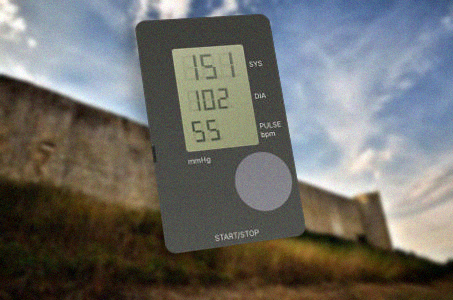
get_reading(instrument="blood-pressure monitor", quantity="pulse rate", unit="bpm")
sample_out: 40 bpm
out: 55 bpm
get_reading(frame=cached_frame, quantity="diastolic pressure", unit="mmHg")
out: 102 mmHg
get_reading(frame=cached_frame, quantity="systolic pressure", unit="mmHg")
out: 151 mmHg
